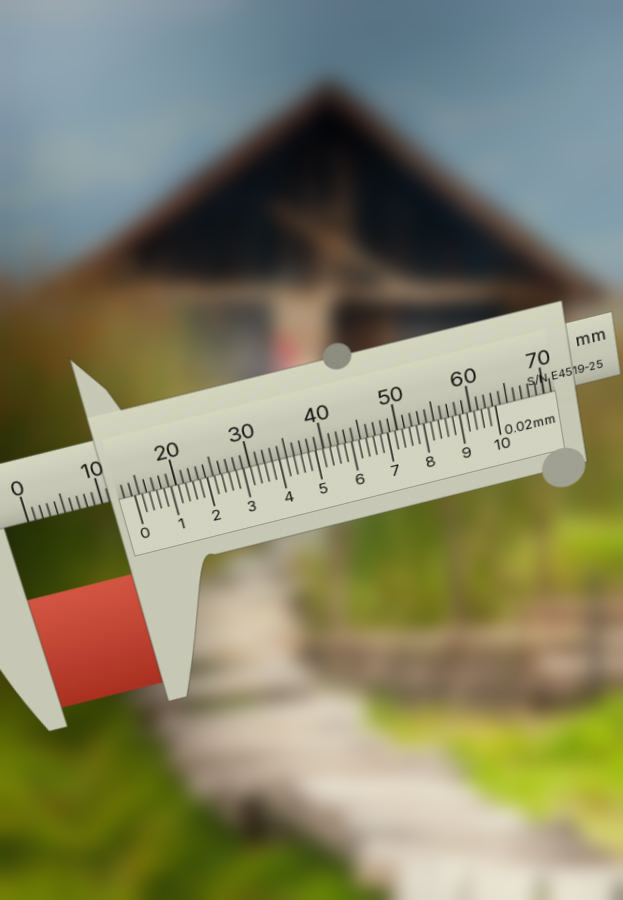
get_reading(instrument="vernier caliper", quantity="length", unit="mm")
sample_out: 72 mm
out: 14.4 mm
